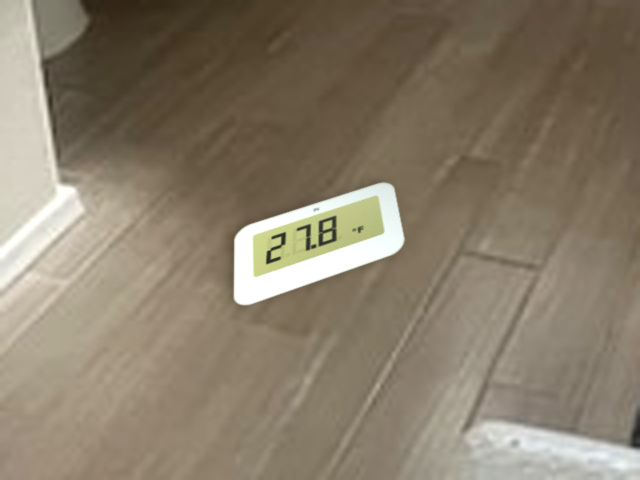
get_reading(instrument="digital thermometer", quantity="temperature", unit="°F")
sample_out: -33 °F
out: 27.8 °F
